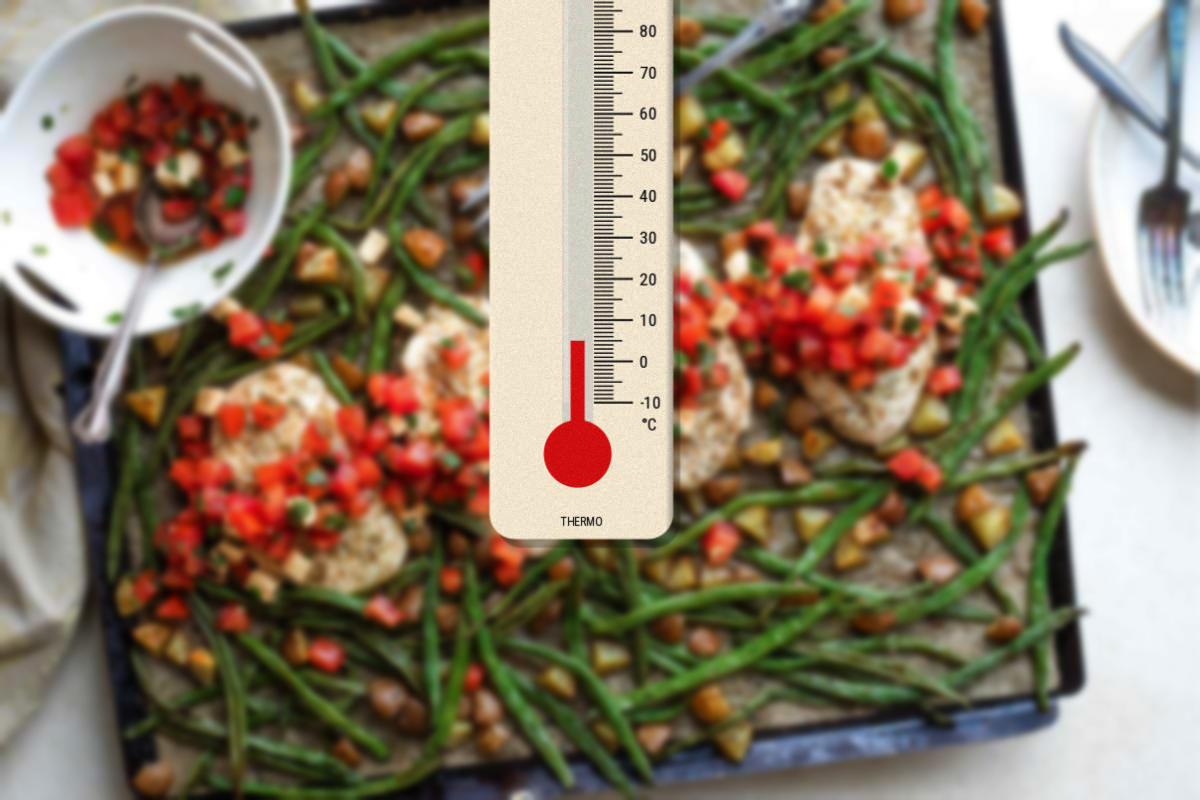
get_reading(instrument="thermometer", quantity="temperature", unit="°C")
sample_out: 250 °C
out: 5 °C
